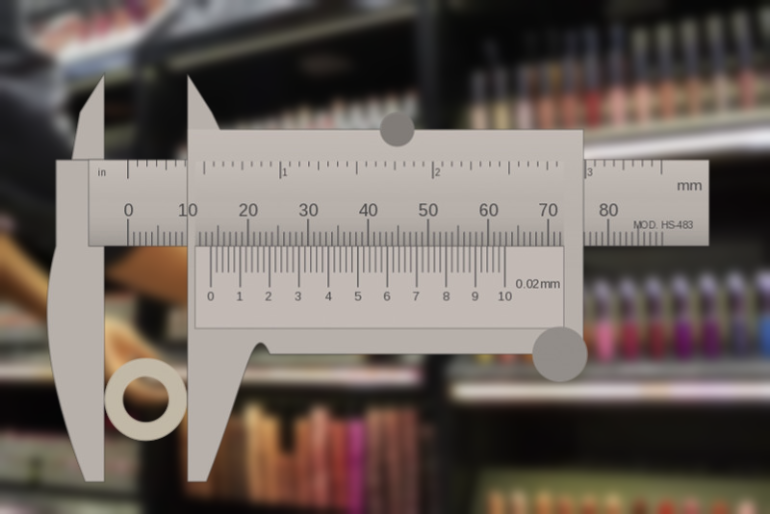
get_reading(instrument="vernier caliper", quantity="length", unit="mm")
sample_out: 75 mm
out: 13.8 mm
